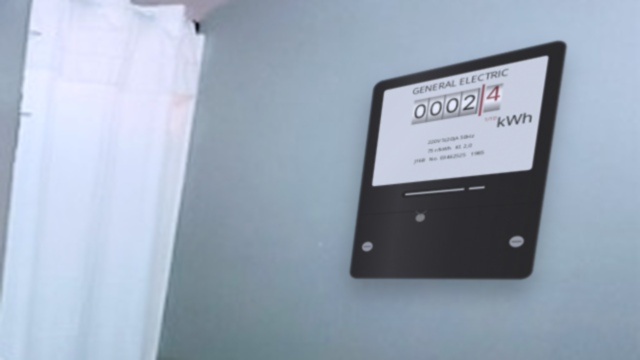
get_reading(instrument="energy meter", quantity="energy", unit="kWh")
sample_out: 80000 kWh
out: 2.4 kWh
